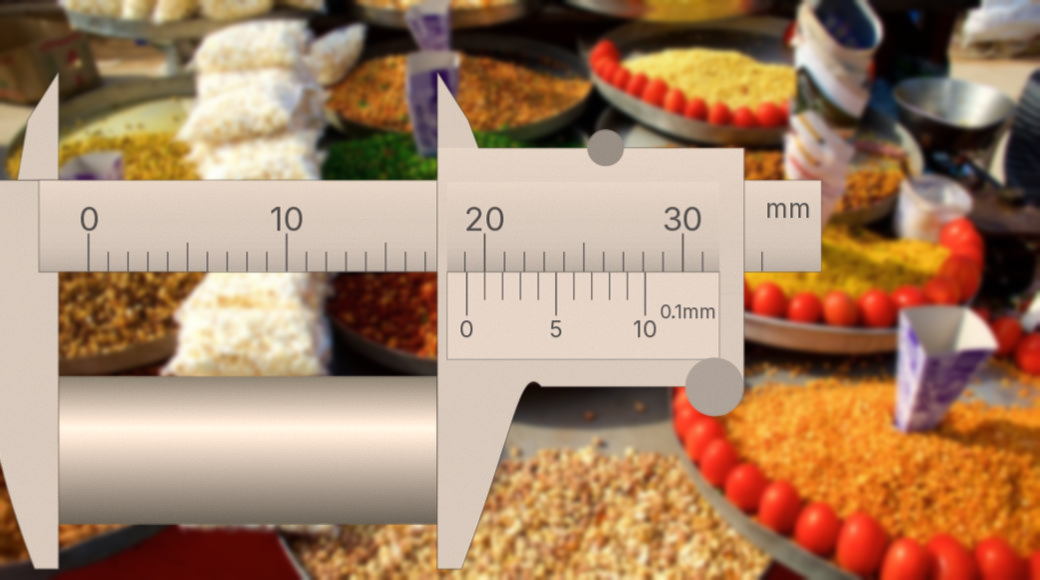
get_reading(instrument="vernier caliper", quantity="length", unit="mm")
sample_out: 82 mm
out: 19.1 mm
